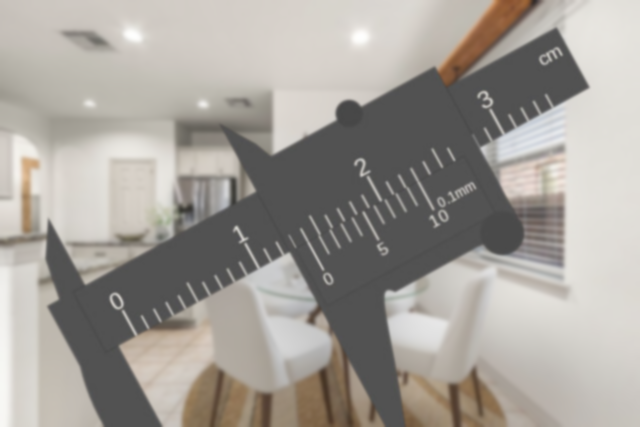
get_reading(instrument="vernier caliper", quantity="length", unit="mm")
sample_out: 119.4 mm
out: 14.0 mm
